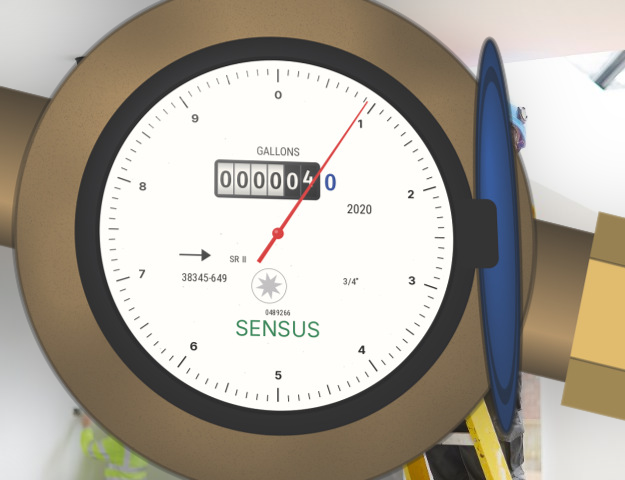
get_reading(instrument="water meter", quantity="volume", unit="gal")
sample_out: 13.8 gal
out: 40.9 gal
